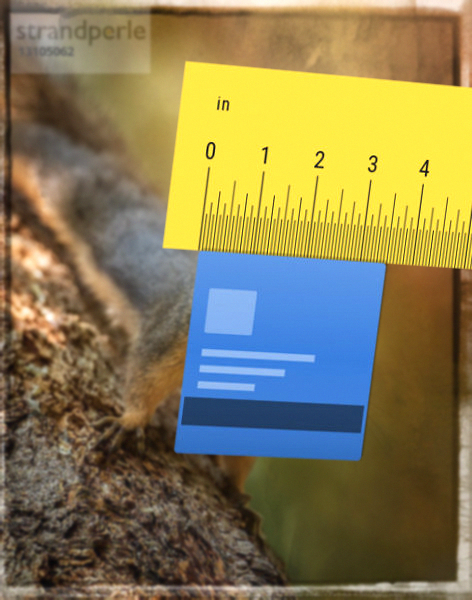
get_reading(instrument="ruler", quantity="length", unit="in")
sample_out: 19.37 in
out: 3.5 in
